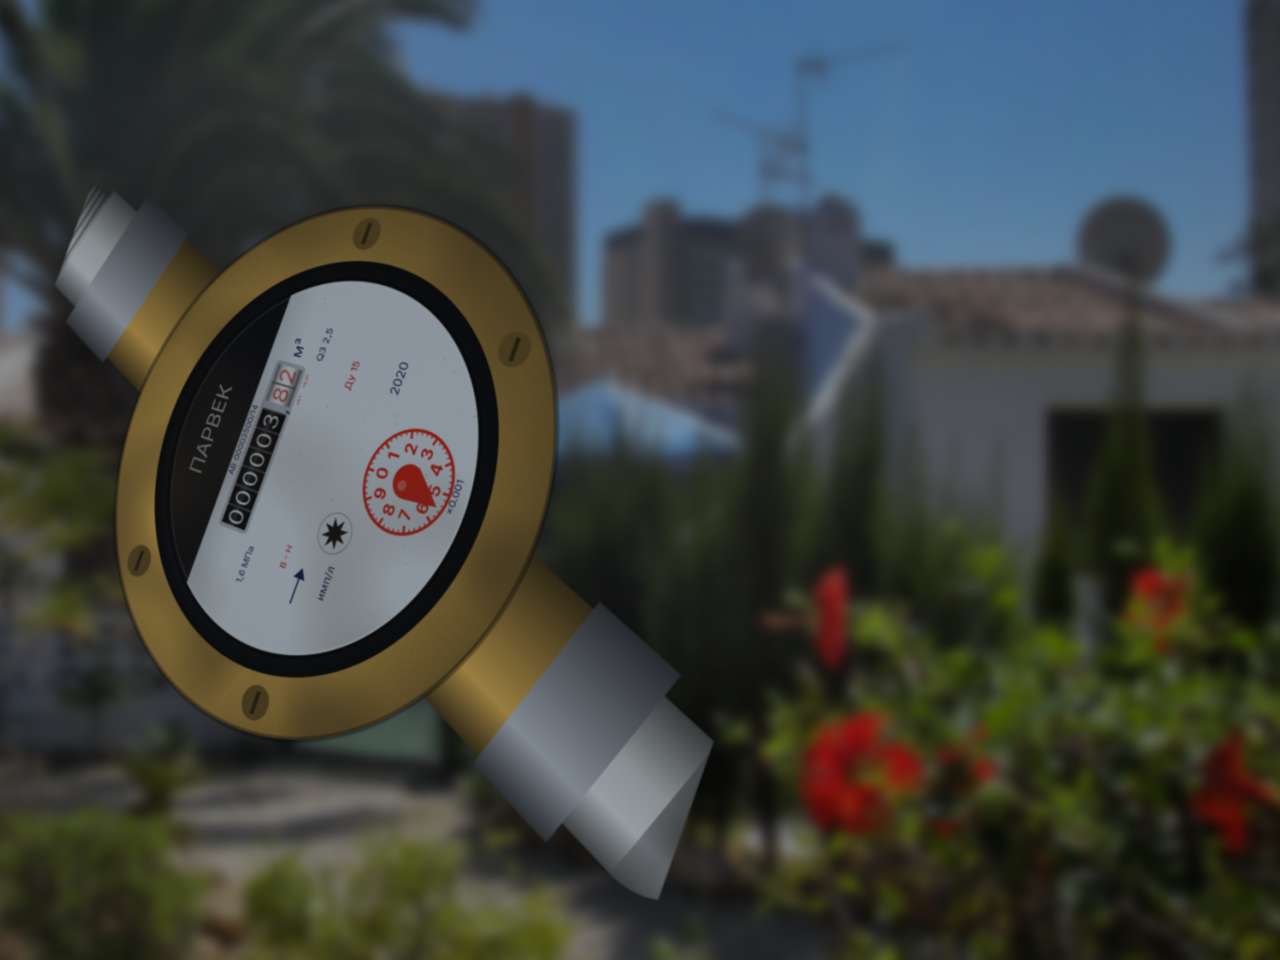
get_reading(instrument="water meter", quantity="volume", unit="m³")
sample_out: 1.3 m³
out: 3.825 m³
